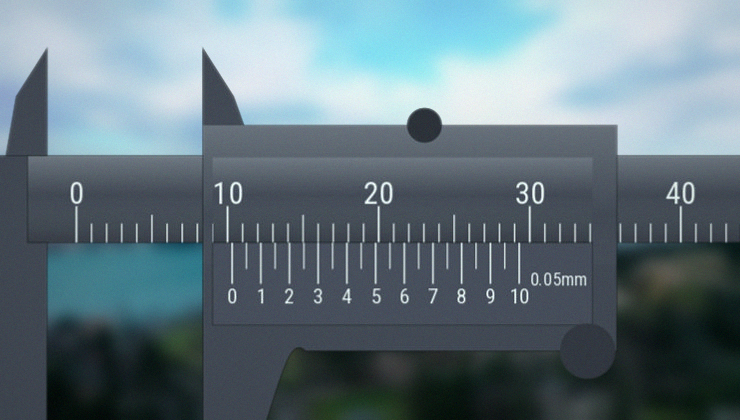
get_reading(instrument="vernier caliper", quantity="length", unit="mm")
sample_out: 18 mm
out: 10.3 mm
